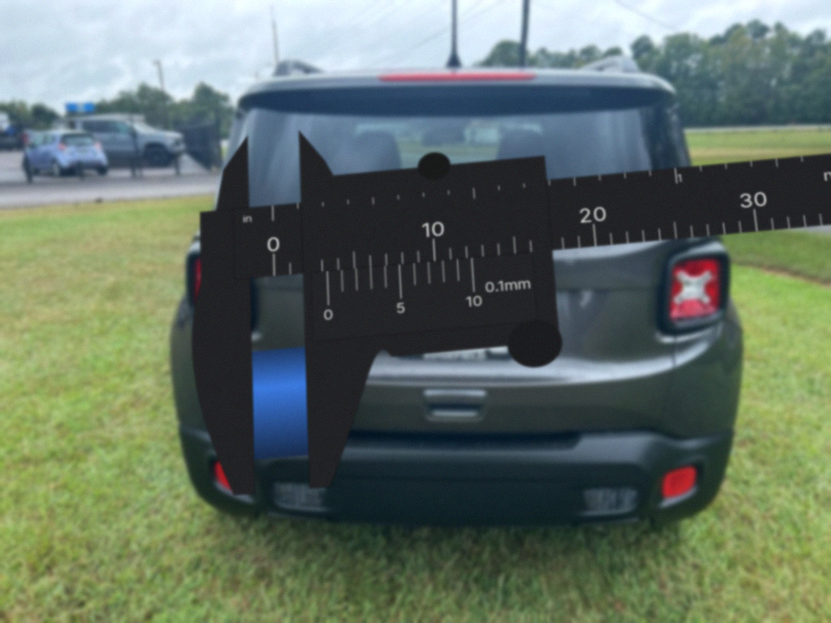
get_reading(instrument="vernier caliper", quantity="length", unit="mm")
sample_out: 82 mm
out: 3.3 mm
